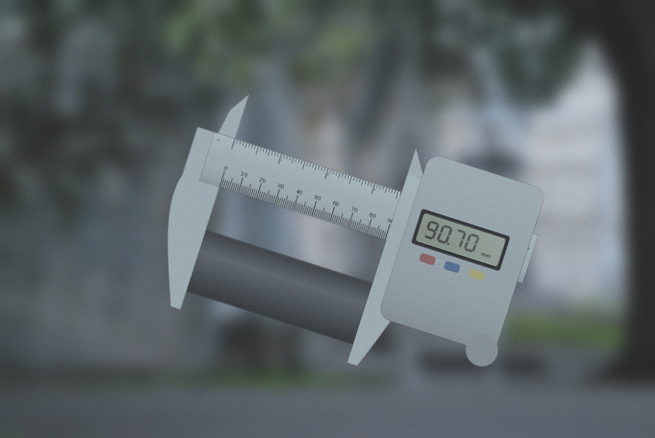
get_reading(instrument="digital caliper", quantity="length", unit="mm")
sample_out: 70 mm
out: 90.70 mm
